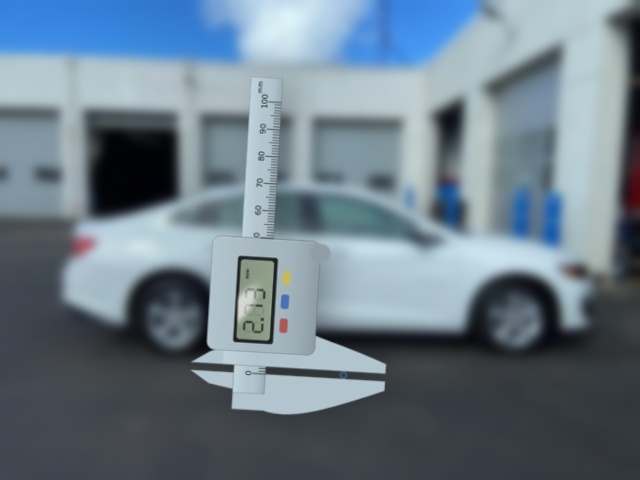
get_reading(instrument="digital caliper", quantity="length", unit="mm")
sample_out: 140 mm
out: 2.73 mm
